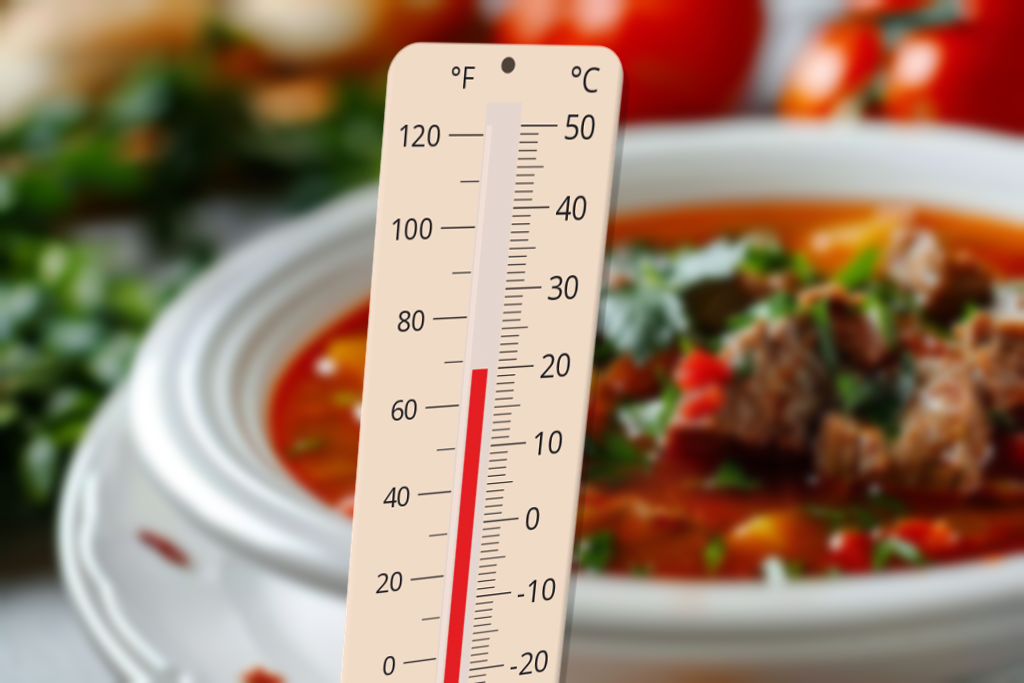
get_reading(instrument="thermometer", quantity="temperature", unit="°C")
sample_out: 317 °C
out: 20 °C
